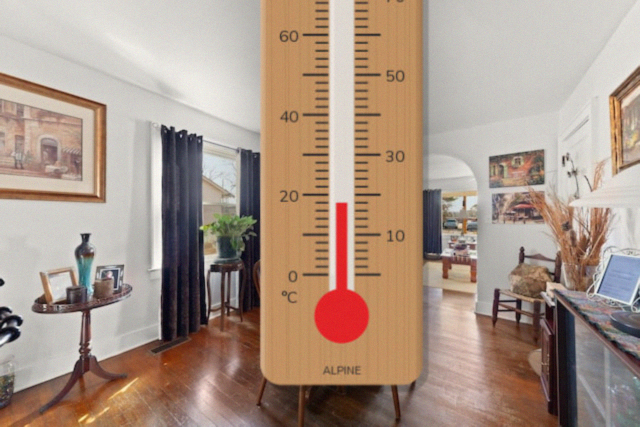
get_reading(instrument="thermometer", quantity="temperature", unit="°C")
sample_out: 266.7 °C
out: 18 °C
